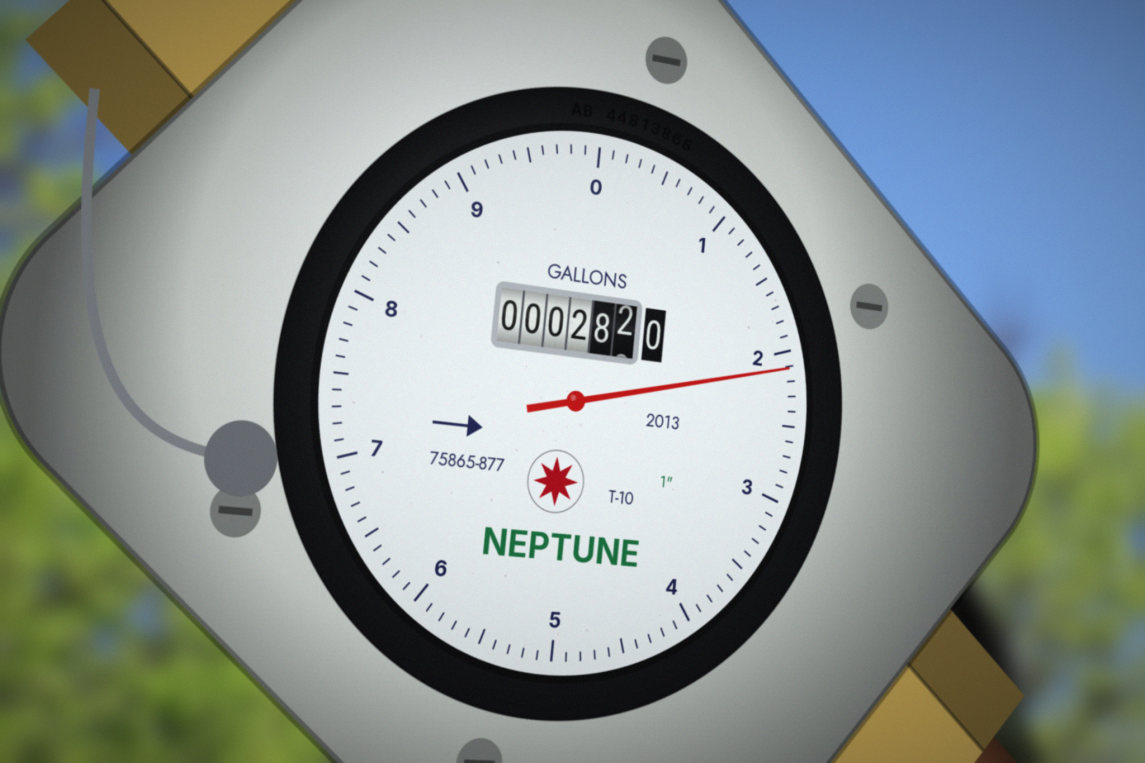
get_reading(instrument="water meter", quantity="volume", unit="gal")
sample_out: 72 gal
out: 2822.1 gal
